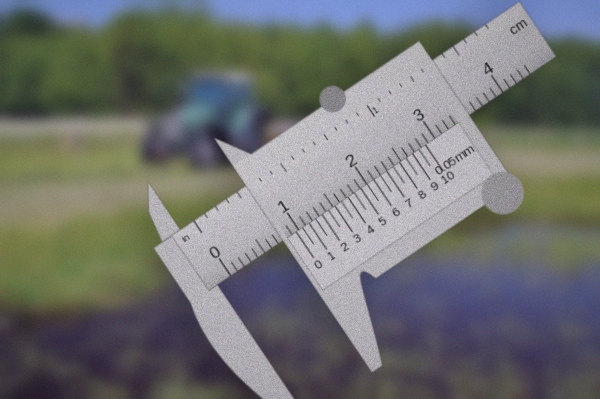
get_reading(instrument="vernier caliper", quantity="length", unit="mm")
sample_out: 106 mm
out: 9.6 mm
